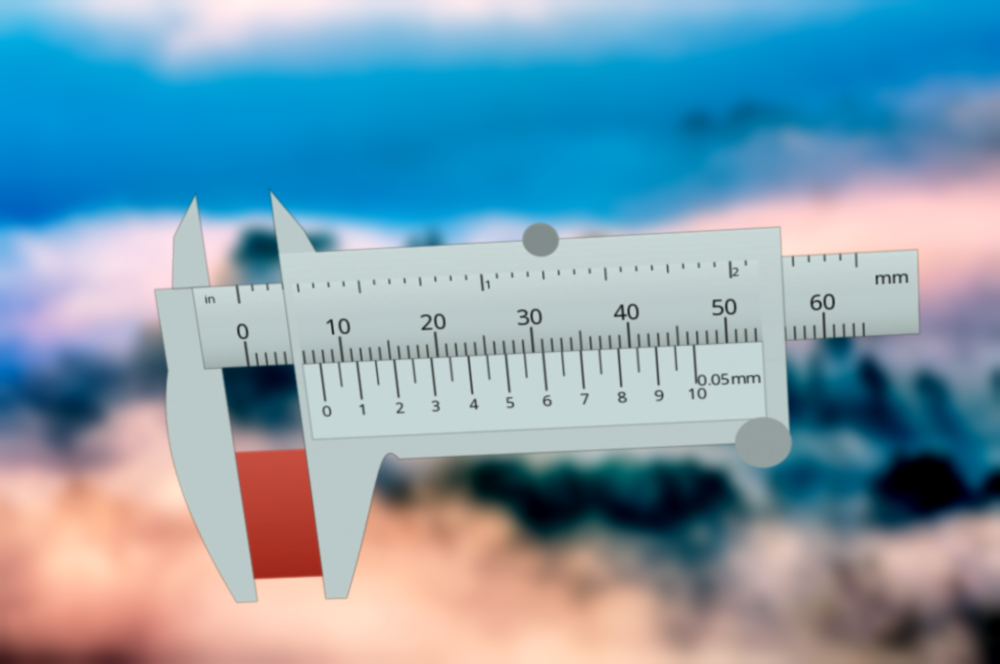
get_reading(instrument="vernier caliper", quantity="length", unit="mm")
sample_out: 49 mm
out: 7.6 mm
